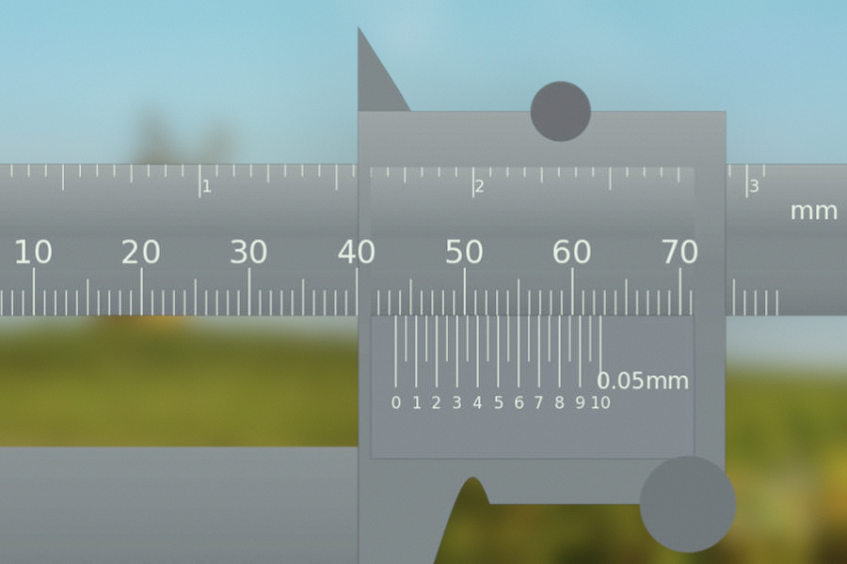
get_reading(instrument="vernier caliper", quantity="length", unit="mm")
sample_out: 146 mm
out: 43.6 mm
